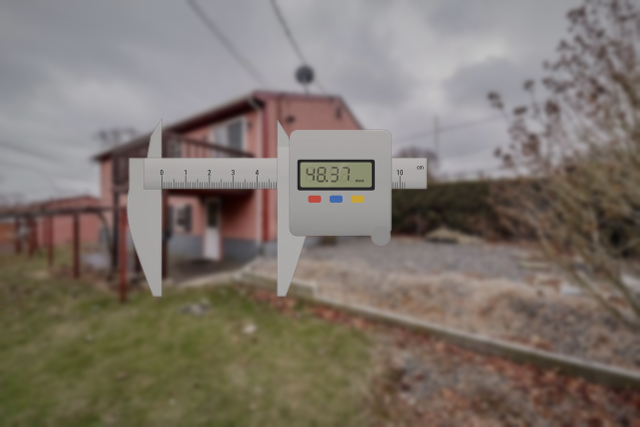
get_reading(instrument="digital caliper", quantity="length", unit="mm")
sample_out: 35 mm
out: 48.37 mm
